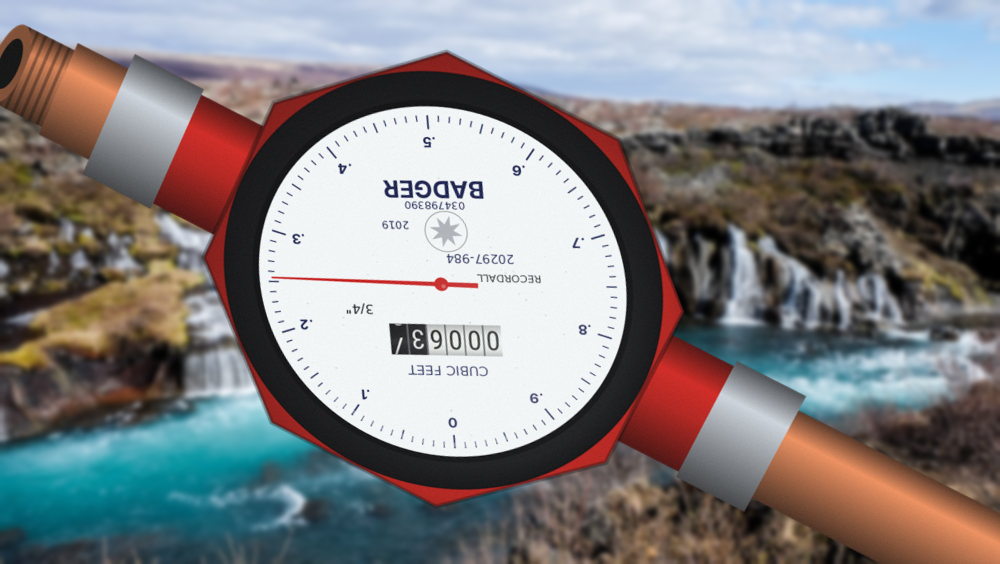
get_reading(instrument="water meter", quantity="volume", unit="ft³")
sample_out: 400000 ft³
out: 637.25 ft³
